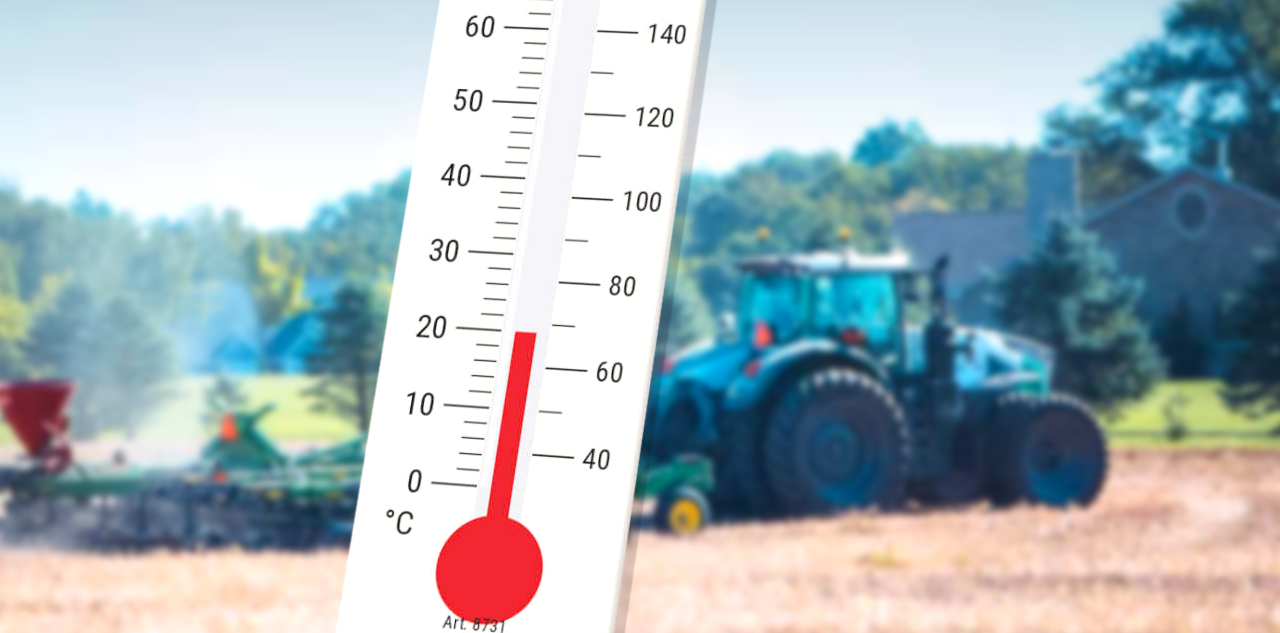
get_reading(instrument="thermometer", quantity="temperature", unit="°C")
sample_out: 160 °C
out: 20 °C
